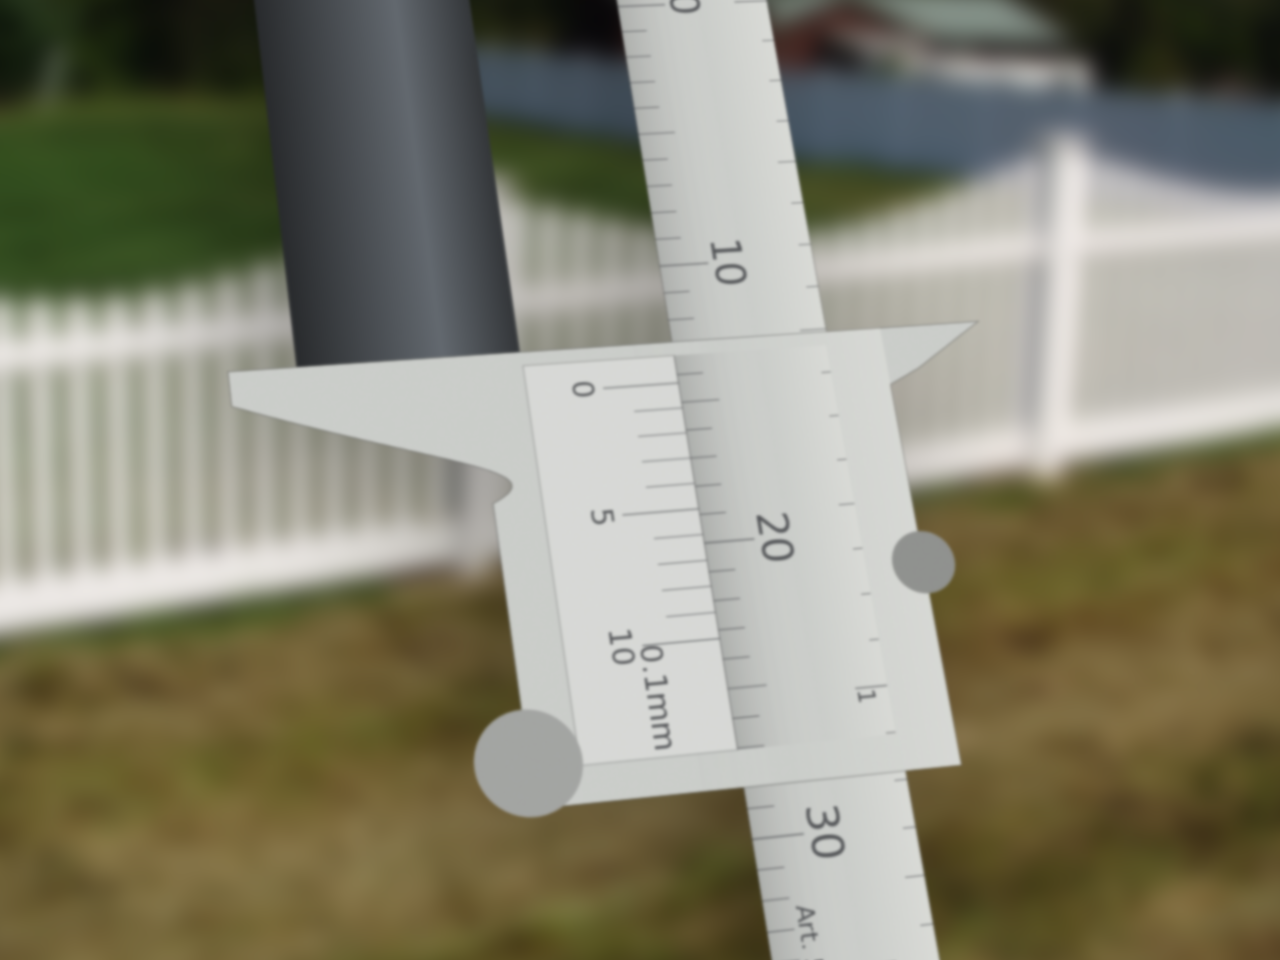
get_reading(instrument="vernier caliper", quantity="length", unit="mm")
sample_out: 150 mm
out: 14.3 mm
